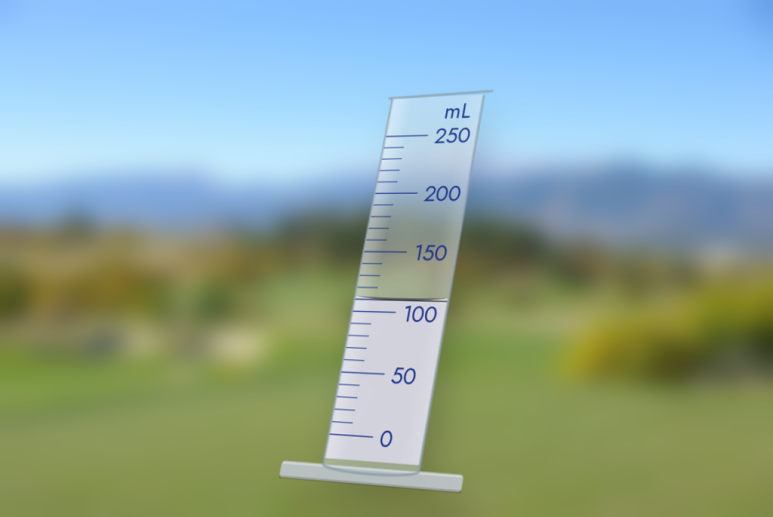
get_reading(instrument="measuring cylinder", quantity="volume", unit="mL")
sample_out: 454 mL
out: 110 mL
